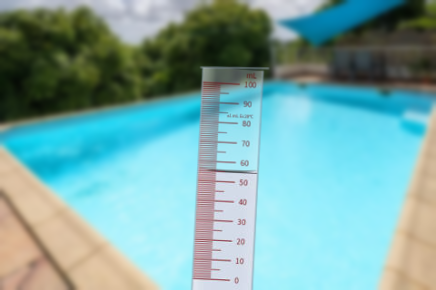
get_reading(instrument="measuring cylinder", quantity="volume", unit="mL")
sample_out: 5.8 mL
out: 55 mL
